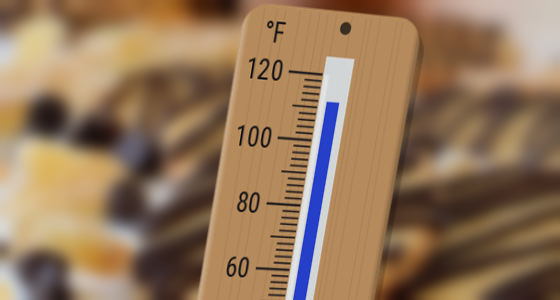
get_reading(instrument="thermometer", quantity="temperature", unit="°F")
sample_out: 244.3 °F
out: 112 °F
